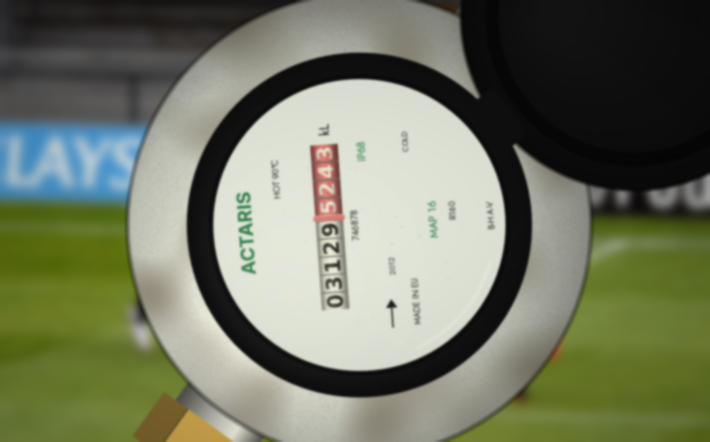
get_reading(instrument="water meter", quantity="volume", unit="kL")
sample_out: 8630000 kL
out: 3129.5243 kL
